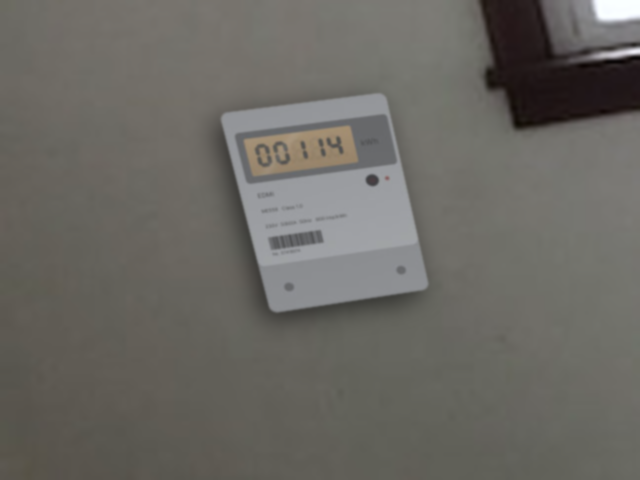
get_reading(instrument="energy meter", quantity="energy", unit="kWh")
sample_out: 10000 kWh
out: 114 kWh
